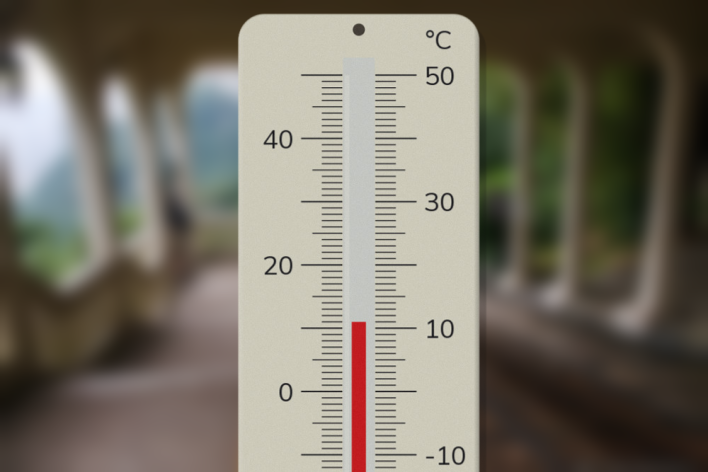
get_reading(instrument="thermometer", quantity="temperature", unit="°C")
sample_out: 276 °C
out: 11 °C
